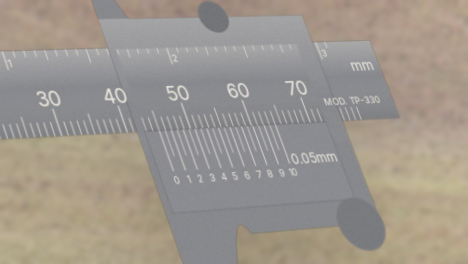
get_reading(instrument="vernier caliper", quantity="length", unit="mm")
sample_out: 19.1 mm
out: 45.0 mm
